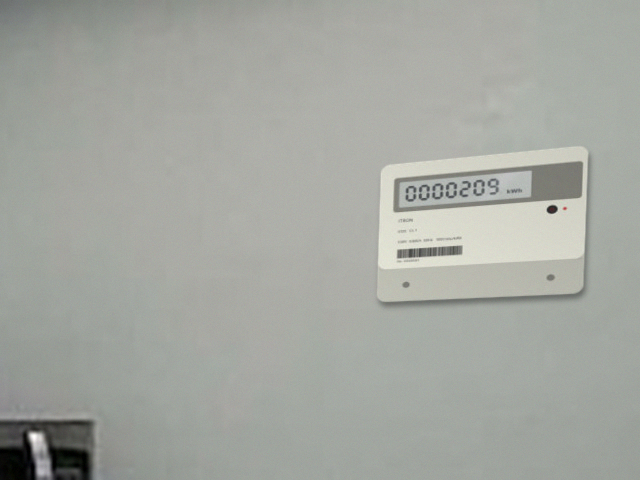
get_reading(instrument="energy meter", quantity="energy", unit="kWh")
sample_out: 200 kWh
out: 209 kWh
